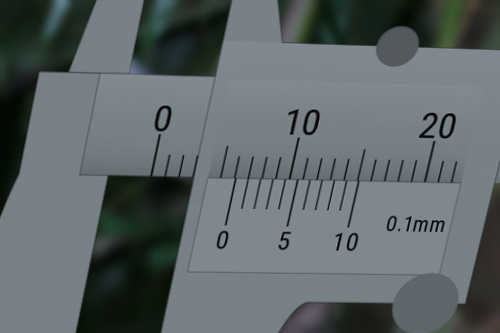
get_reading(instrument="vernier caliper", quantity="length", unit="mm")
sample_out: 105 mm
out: 6.1 mm
